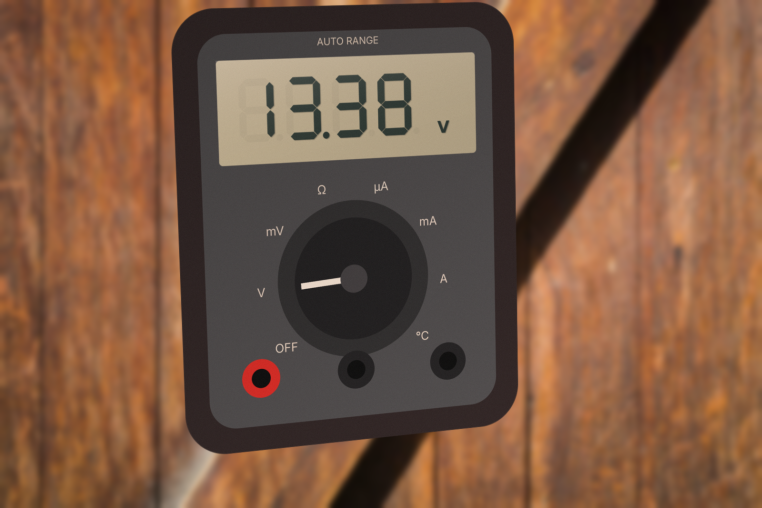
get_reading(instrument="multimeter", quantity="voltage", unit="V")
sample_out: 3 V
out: 13.38 V
